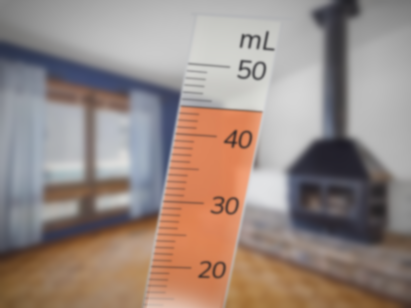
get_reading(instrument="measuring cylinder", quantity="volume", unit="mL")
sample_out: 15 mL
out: 44 mL
